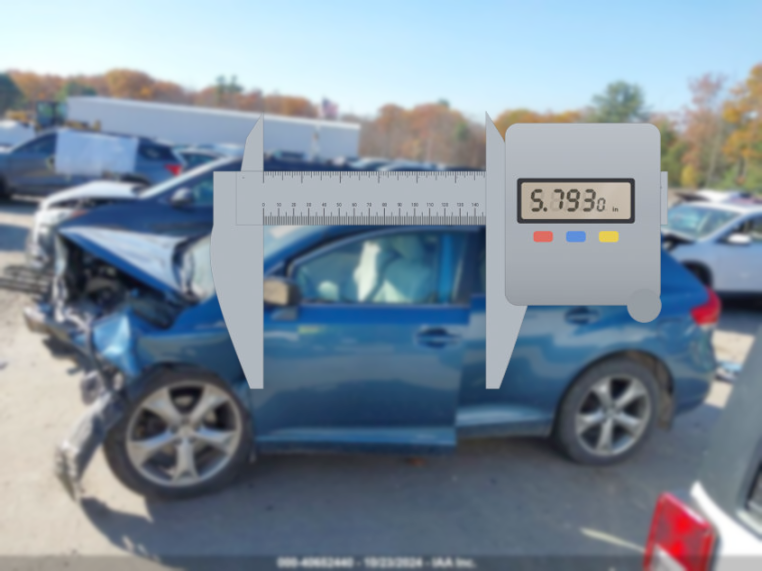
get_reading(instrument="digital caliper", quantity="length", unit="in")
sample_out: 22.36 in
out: 5.7930 in
